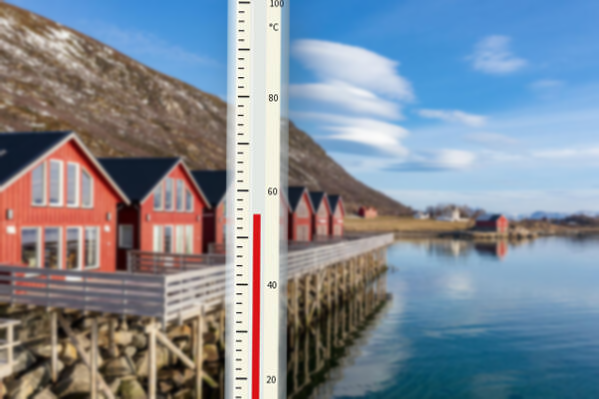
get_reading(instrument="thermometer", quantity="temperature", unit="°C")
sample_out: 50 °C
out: 55 °C
